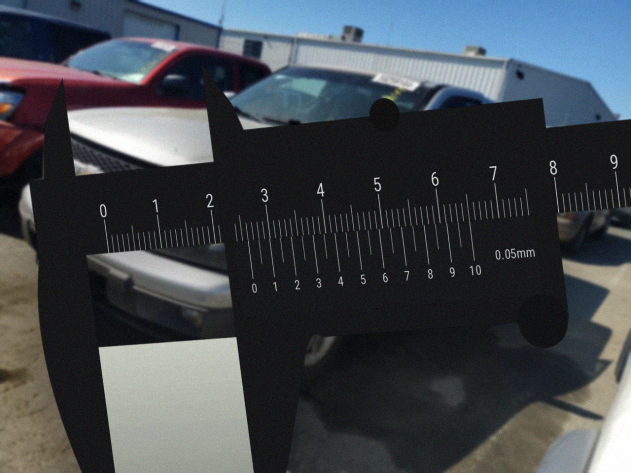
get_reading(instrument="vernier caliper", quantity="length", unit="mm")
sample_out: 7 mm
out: 26.0 mm
